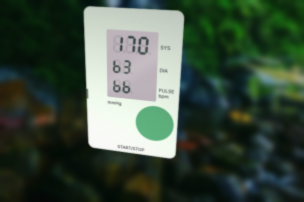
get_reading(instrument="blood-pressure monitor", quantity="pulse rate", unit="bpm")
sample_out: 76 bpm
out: 66 bpm
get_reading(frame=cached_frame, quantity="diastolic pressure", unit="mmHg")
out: 63 mmHg
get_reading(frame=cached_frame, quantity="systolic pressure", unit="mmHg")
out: 170 mmHg
